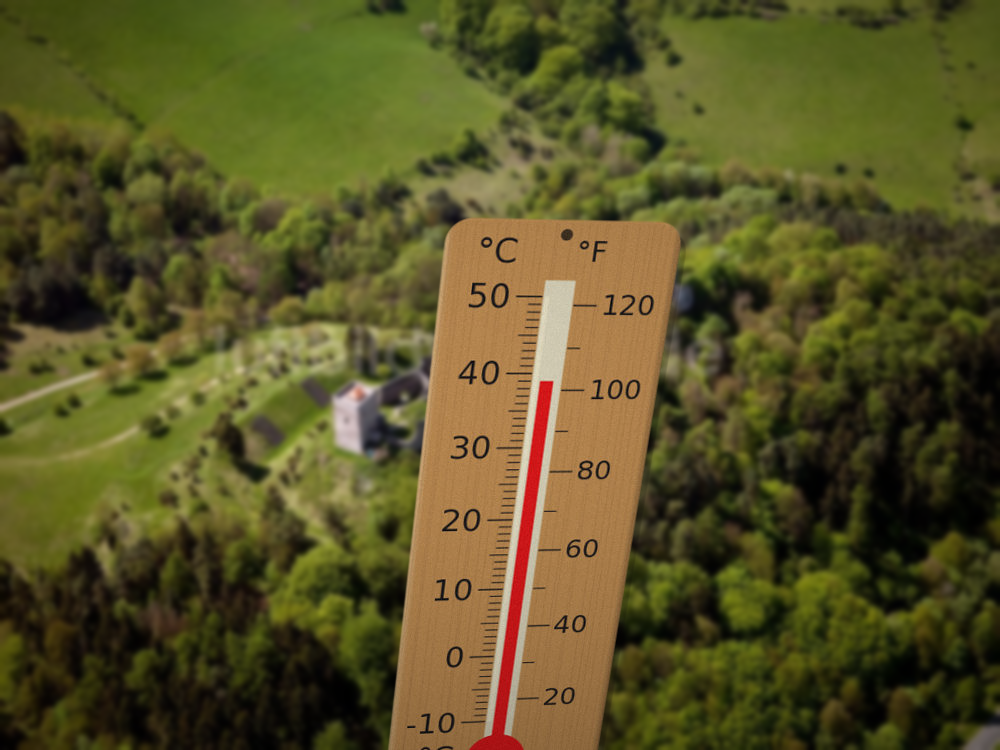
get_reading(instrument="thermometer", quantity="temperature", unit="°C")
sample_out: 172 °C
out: 39 °C
